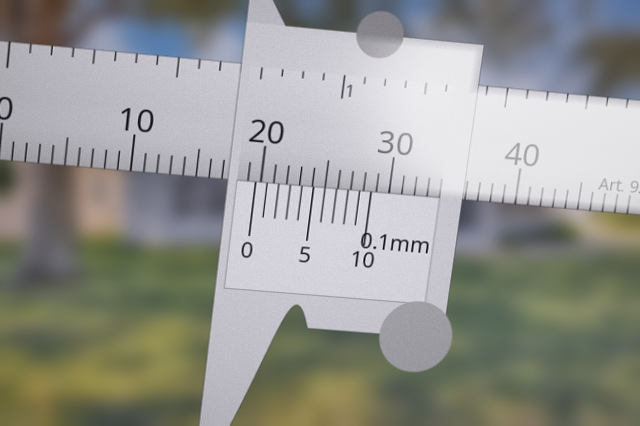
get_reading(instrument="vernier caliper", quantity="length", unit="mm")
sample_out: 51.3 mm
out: 19.6 mm
